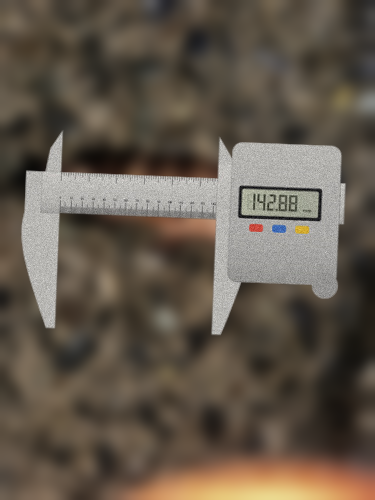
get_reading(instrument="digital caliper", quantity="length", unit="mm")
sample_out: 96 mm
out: 142.88 mm
